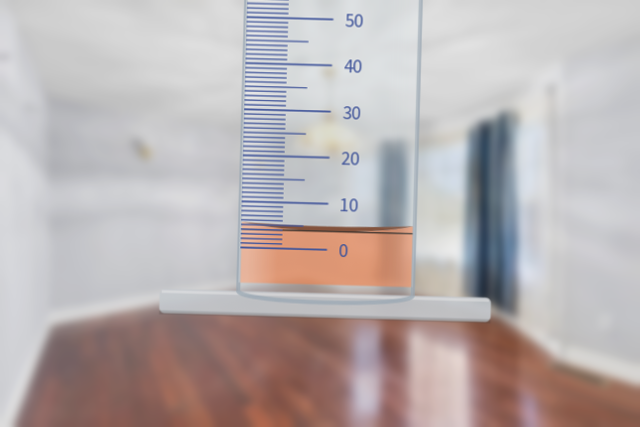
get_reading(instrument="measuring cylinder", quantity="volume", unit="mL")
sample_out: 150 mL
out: 4 mL
